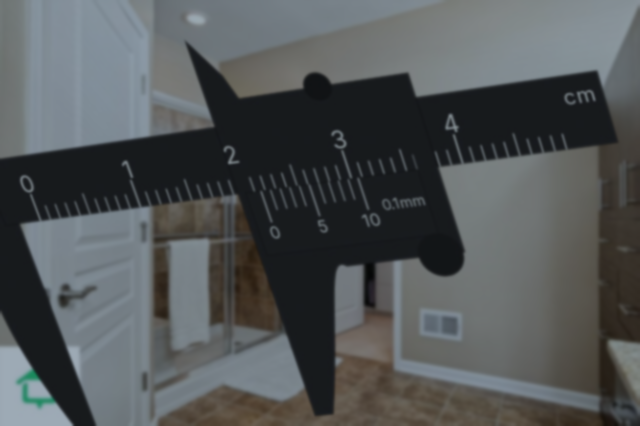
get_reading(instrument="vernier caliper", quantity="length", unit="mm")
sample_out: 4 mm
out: 21.6 mm
